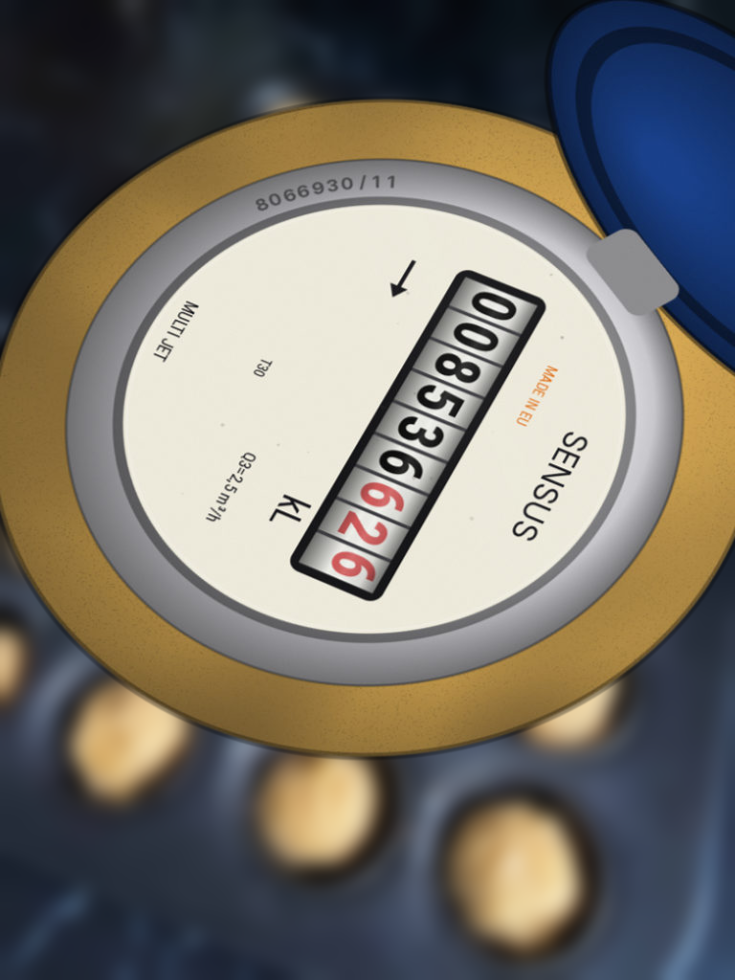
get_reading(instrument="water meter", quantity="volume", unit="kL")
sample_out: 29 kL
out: 8536.626 kL
